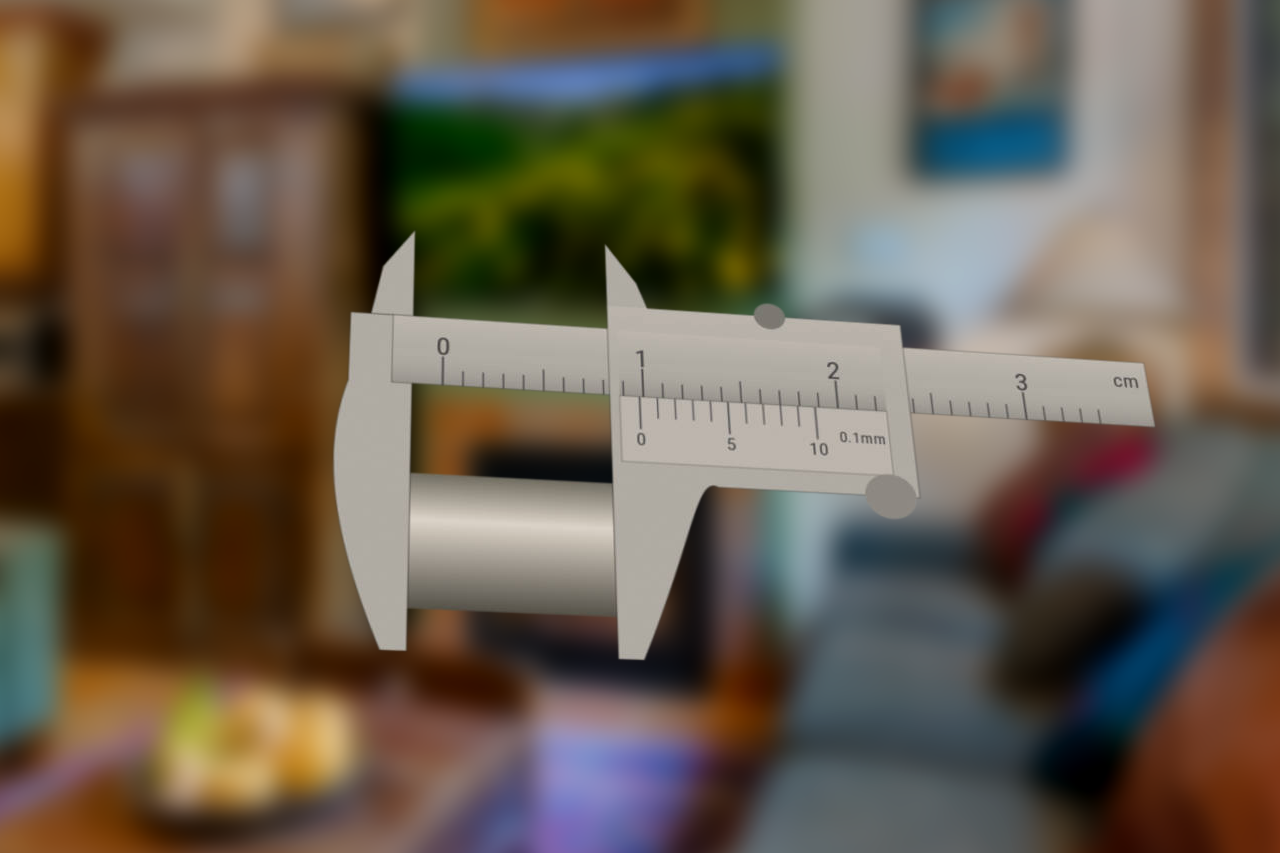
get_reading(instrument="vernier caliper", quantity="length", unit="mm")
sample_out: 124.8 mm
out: 9.8 mm
